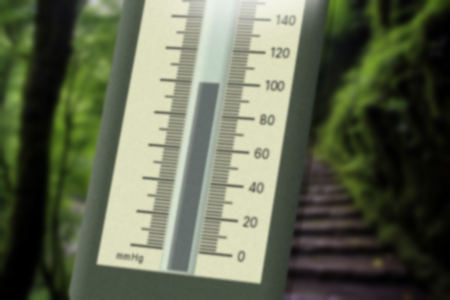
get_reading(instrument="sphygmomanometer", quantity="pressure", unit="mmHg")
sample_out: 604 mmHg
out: 100 mmHg
